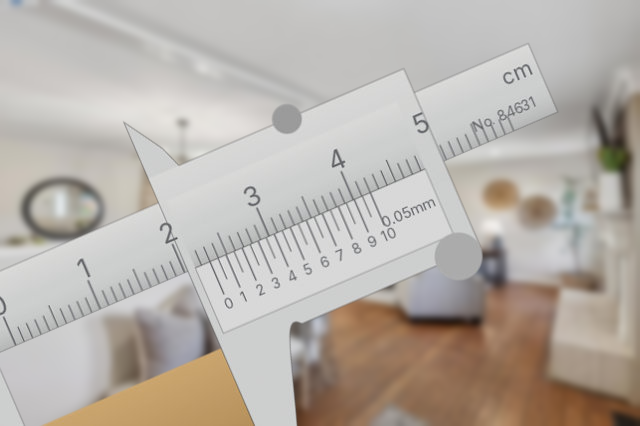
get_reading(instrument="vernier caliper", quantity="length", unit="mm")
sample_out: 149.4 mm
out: 23.0 mm
